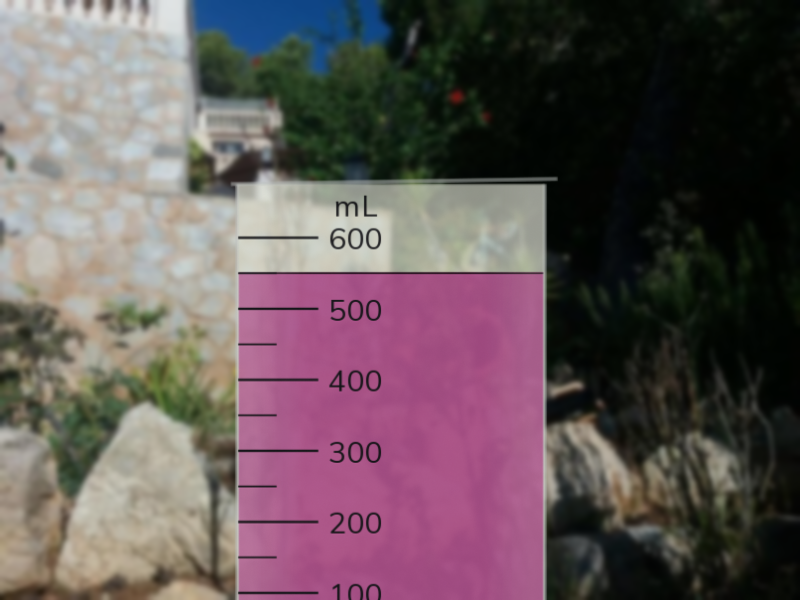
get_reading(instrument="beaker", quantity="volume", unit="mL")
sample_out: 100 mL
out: 550 mL
